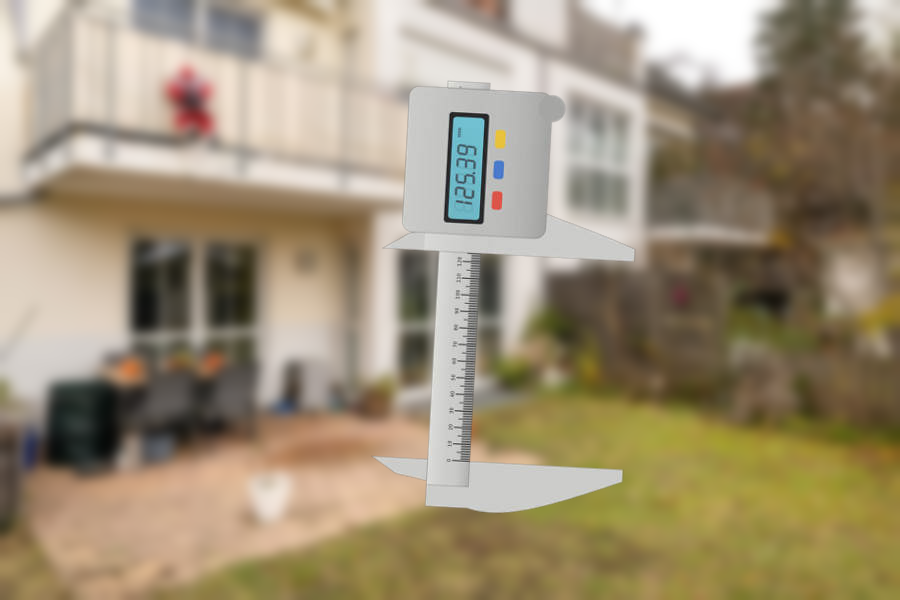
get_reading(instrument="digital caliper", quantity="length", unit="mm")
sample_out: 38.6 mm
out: 125.39 mm
